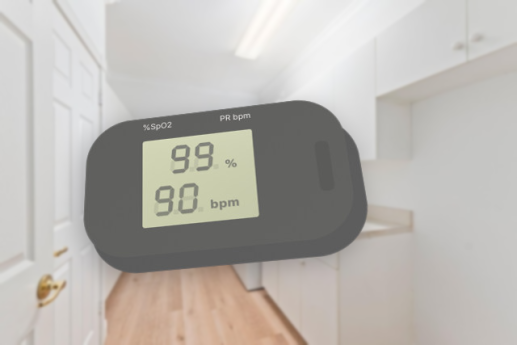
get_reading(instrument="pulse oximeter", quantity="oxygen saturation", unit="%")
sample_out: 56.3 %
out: 99 %
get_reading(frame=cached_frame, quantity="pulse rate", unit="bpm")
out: 90 bpm
